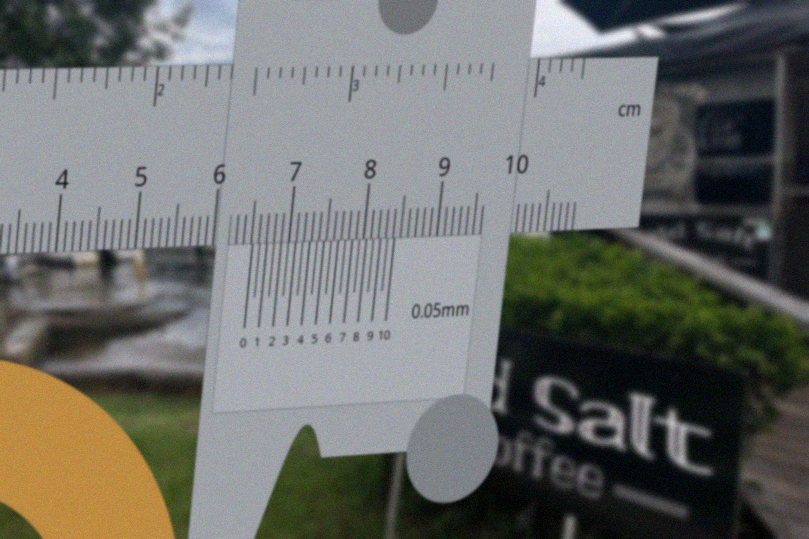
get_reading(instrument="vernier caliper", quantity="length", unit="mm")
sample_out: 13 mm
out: 65.2 mm
